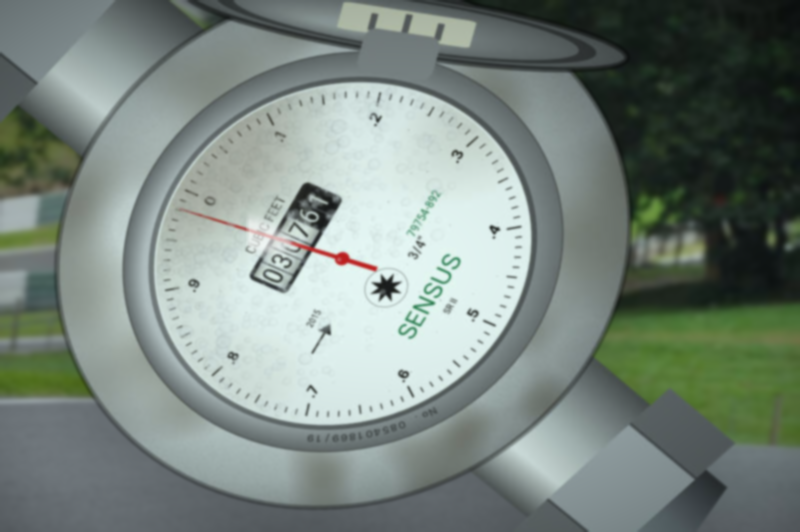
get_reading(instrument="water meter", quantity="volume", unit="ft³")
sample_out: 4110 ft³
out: 30760.98 ft³
